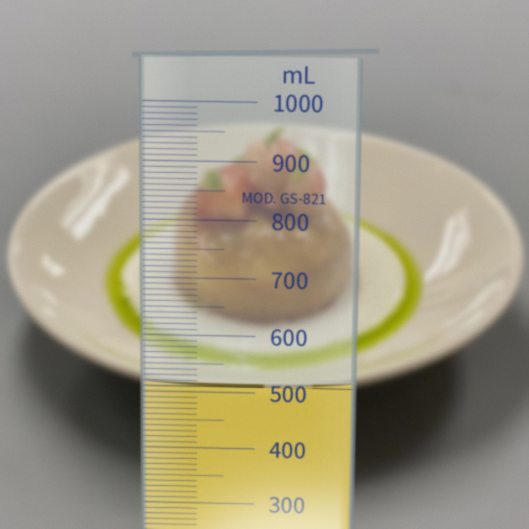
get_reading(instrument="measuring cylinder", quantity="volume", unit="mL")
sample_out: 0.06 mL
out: 510 mL
